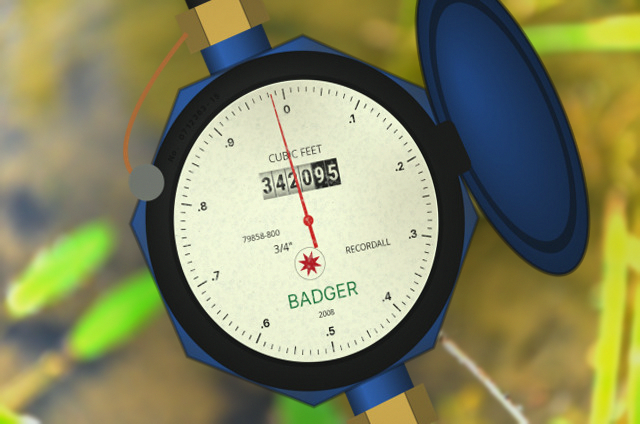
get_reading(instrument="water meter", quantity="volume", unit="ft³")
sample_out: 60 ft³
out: 342094.98 ft³
